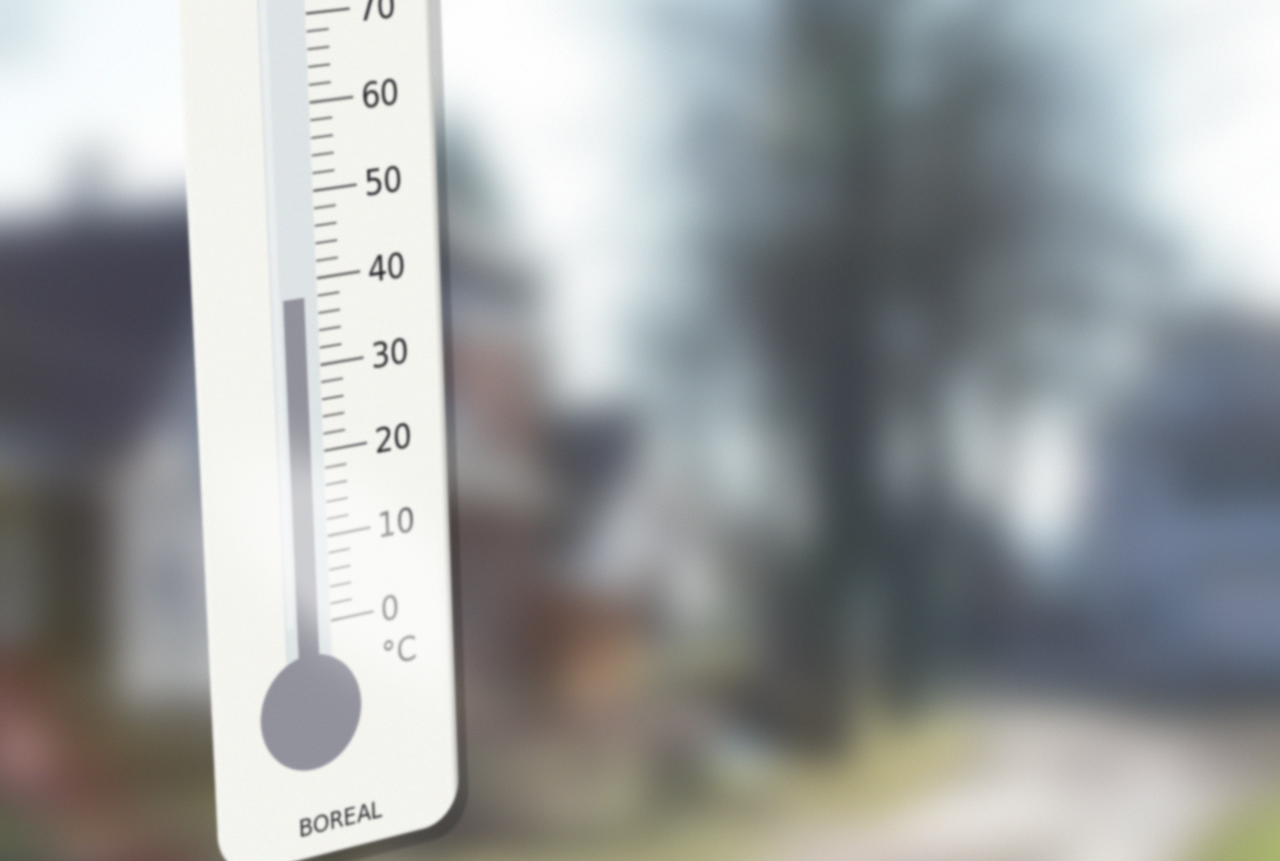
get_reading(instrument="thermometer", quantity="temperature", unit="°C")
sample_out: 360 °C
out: 38 °C
